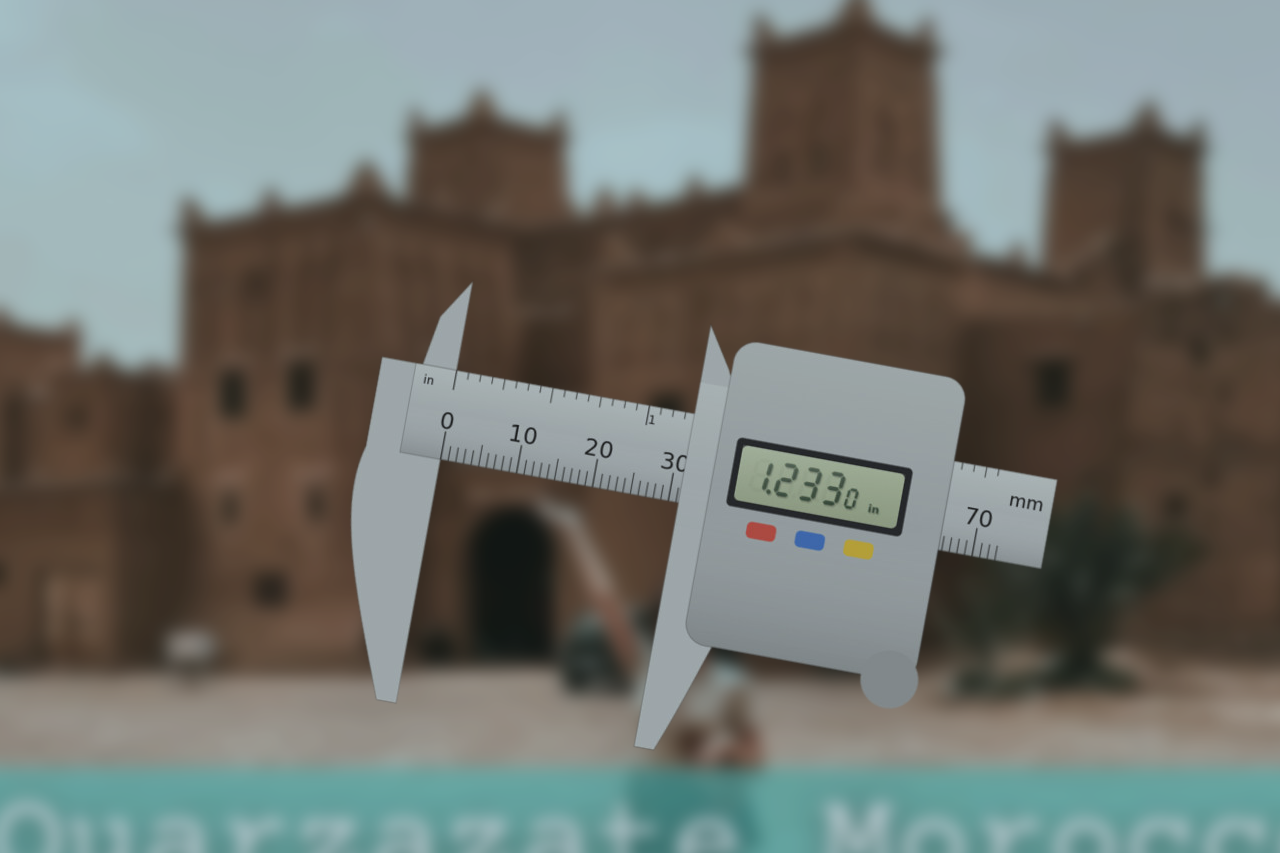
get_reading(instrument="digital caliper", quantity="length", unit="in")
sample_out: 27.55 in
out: 1.2330 in
